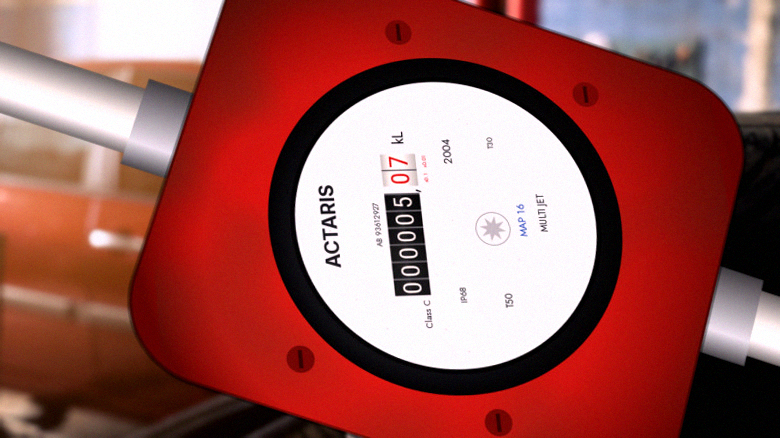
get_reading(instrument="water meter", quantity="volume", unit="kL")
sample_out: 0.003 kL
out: 5.07 kL
